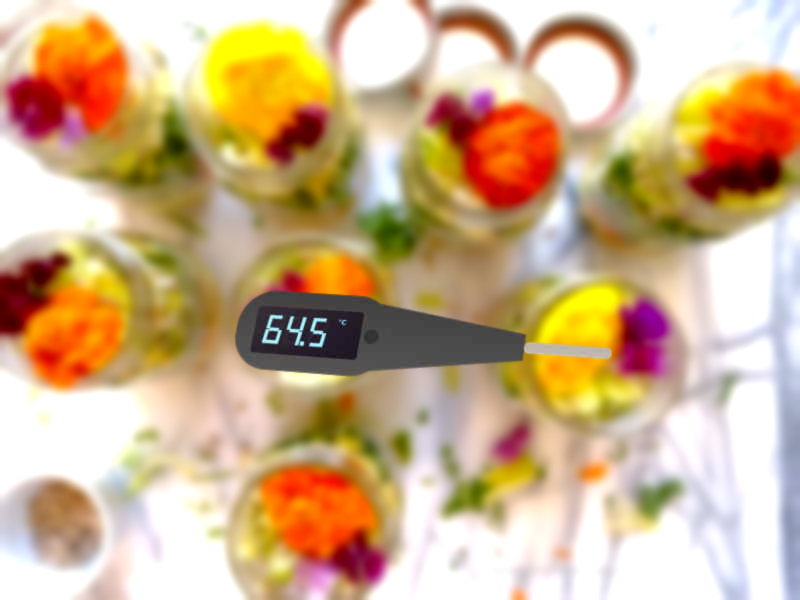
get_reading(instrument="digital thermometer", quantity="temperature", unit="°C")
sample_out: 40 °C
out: 64.5 °C
